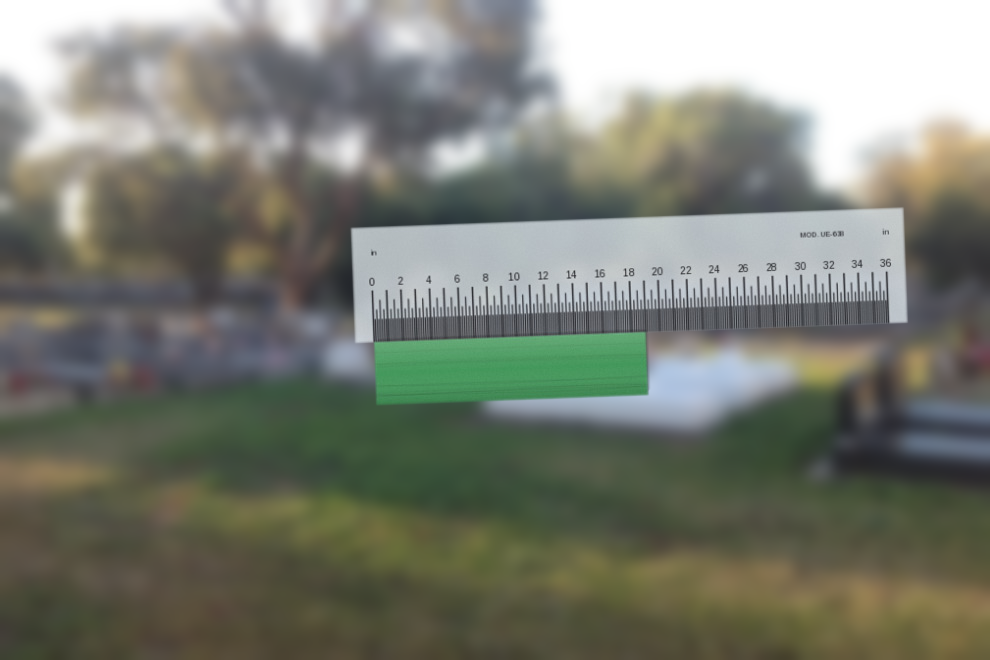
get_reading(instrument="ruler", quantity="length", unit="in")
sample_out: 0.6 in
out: 19 in
